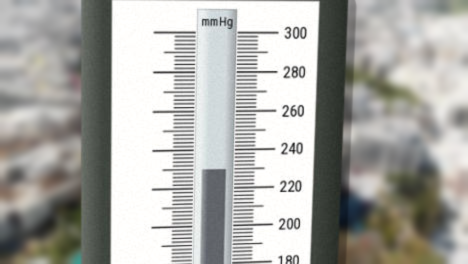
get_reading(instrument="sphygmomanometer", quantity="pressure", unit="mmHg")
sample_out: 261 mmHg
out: 230 mmHg
